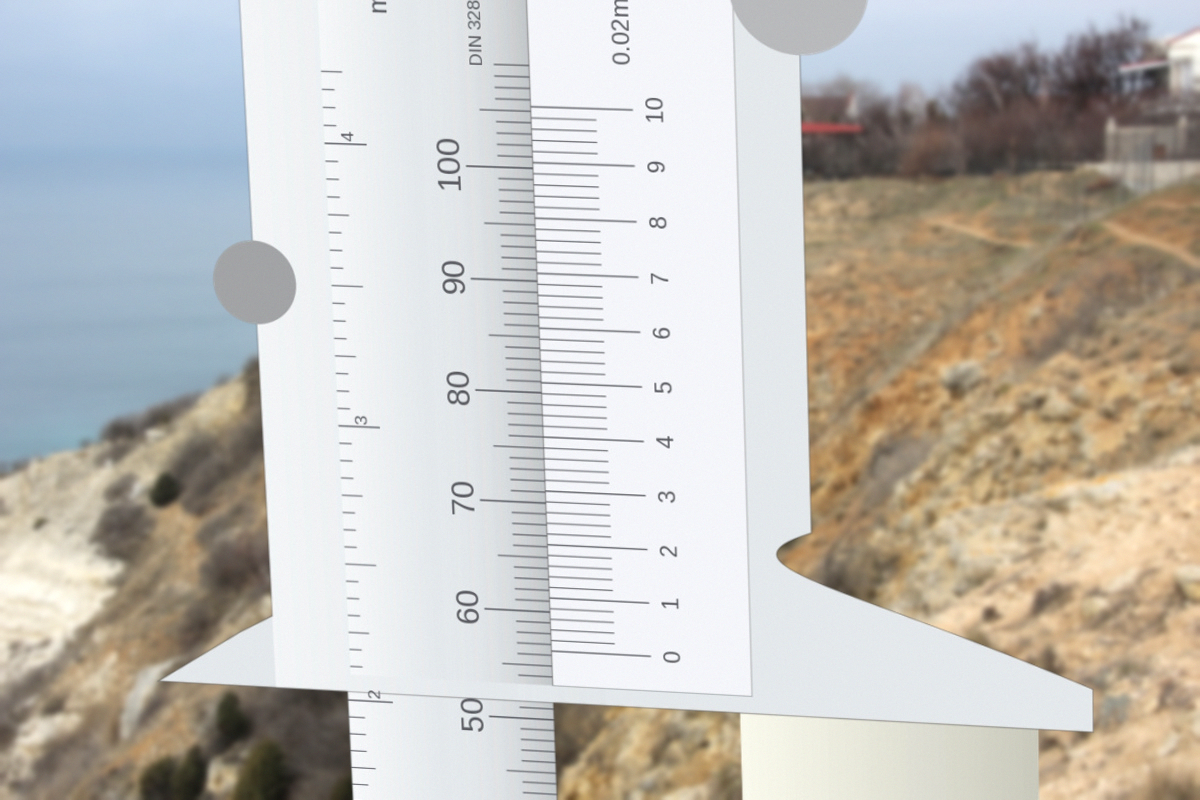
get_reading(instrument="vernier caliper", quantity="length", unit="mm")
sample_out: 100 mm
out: 56.4 mm
